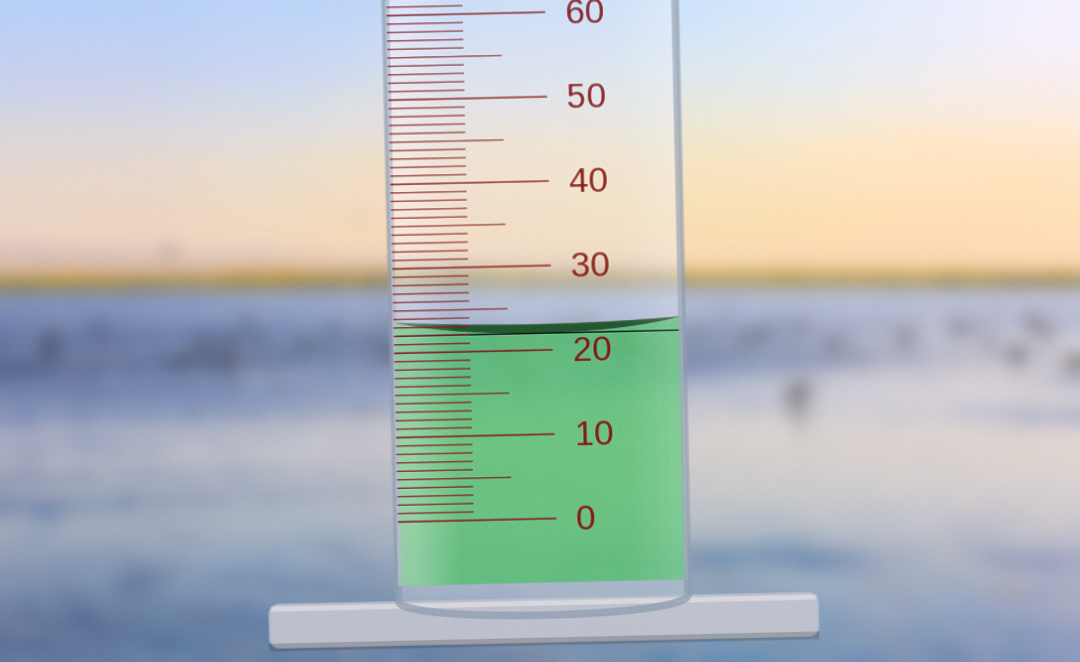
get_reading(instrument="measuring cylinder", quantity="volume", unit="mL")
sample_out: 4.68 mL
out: 22 mL
